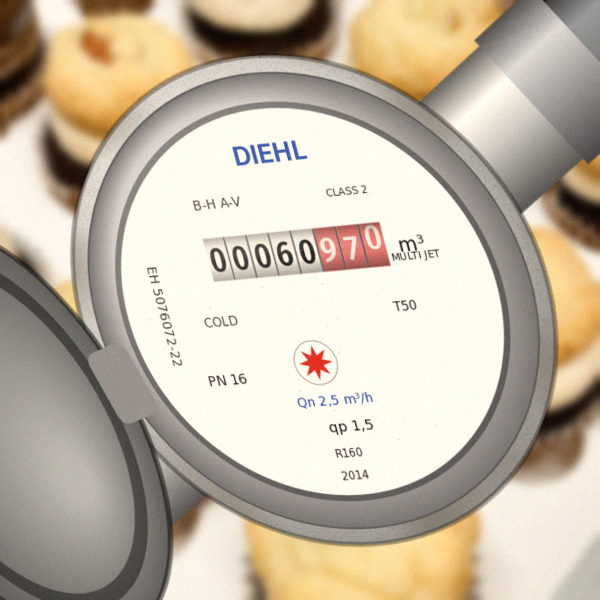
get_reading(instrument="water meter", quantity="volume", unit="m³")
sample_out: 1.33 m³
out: 60.970 m³
